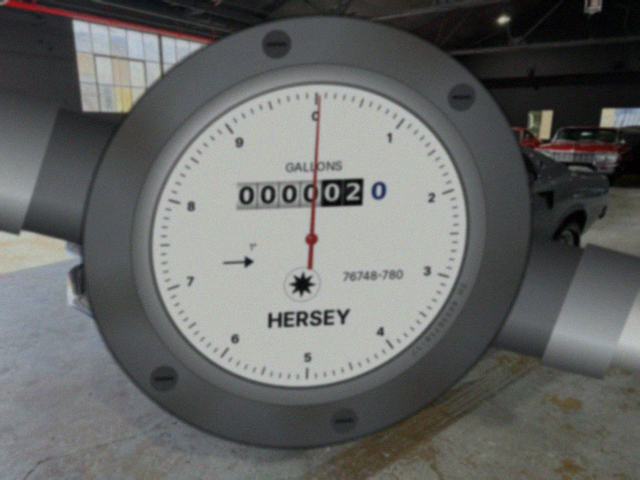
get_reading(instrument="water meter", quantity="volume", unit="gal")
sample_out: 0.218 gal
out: 20.0 gal
